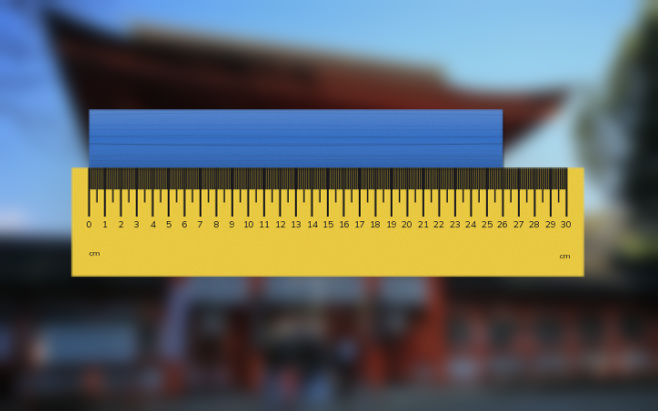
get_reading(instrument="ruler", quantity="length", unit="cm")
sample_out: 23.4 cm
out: 26 cm
